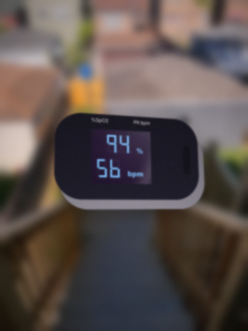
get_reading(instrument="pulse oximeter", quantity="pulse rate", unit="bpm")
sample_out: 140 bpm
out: 56 bpm
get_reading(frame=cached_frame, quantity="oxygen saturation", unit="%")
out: 94 %
